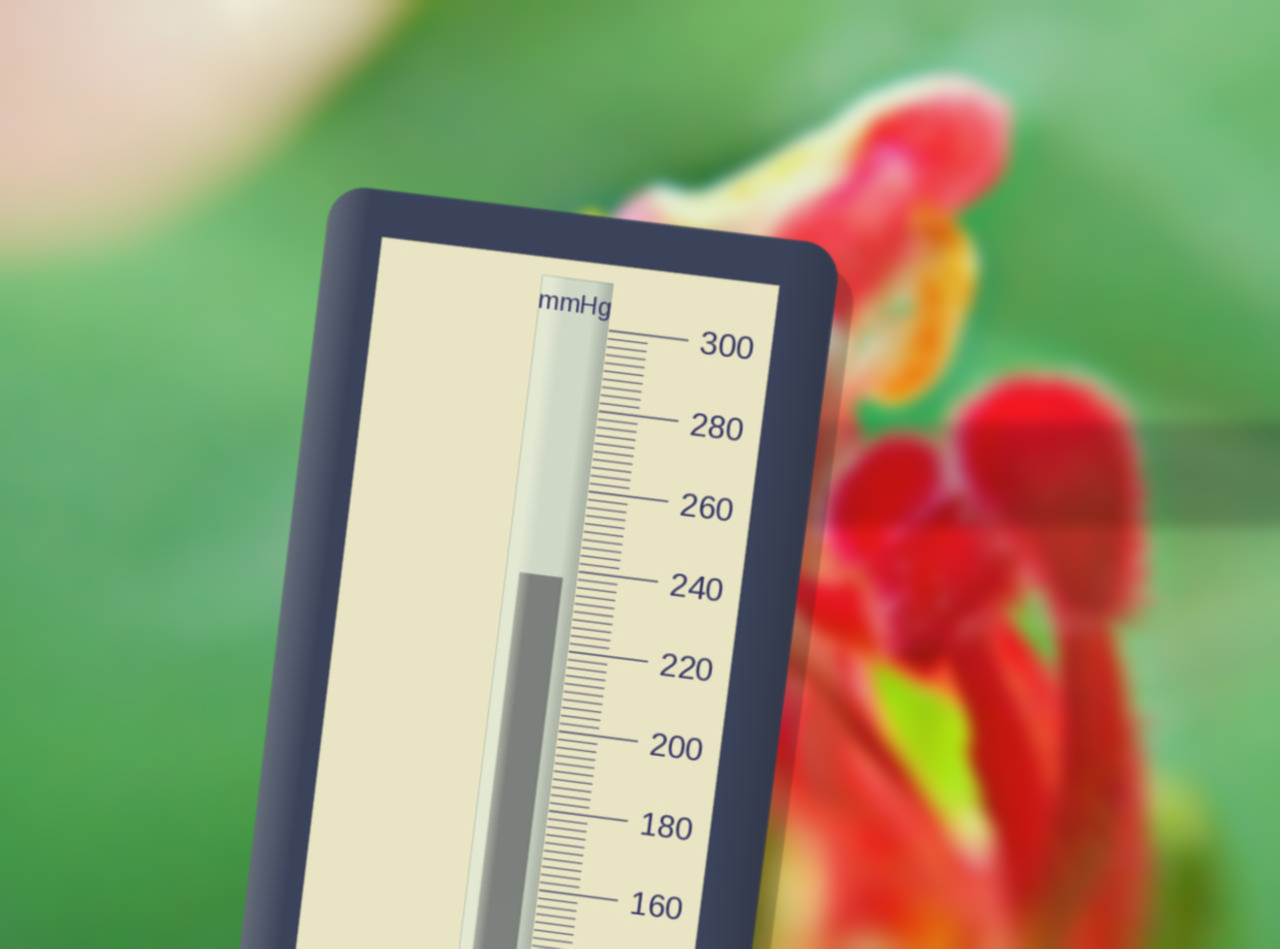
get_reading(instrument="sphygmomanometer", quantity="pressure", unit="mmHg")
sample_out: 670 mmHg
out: 238 mmHg
